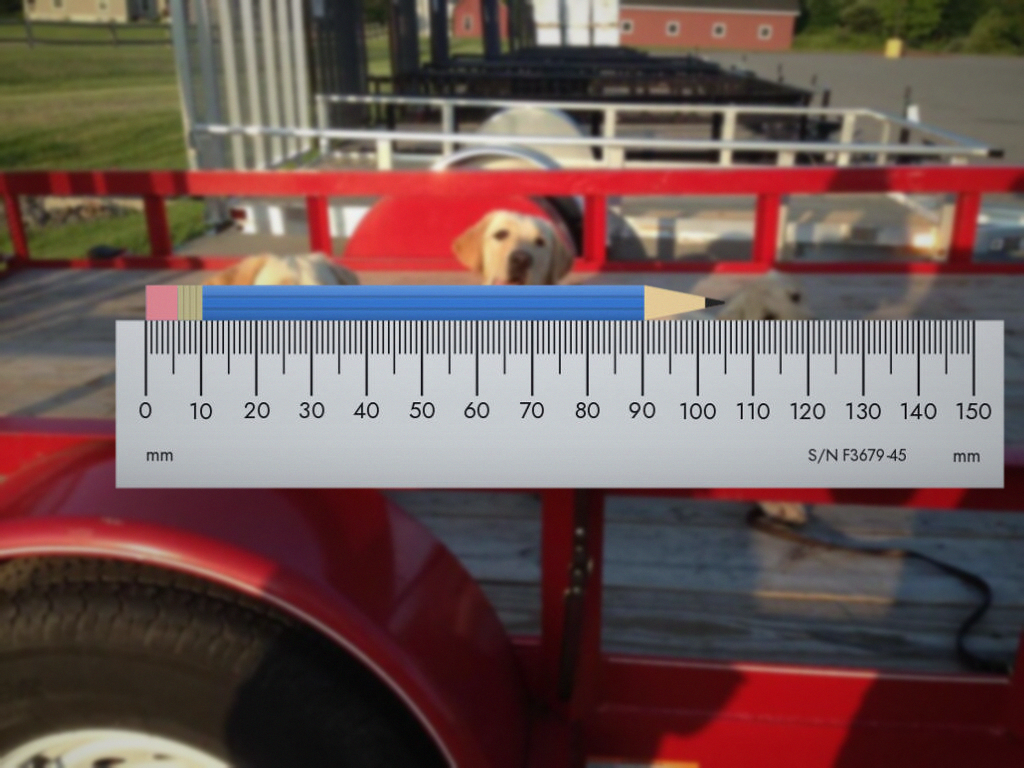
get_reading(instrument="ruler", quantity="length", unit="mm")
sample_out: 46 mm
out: 105 mm
